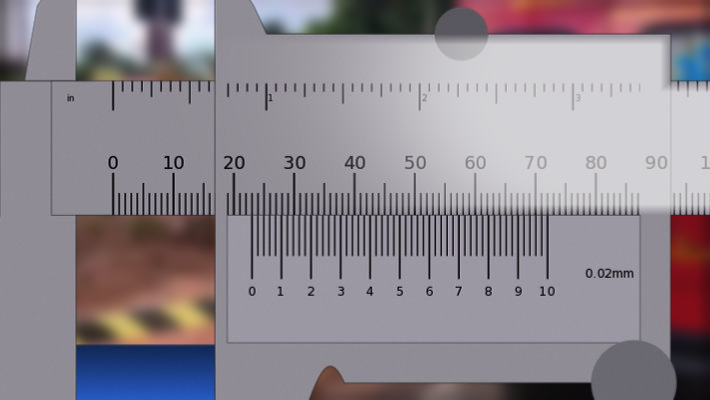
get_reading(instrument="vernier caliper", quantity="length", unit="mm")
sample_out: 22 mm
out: 23.0 mm
